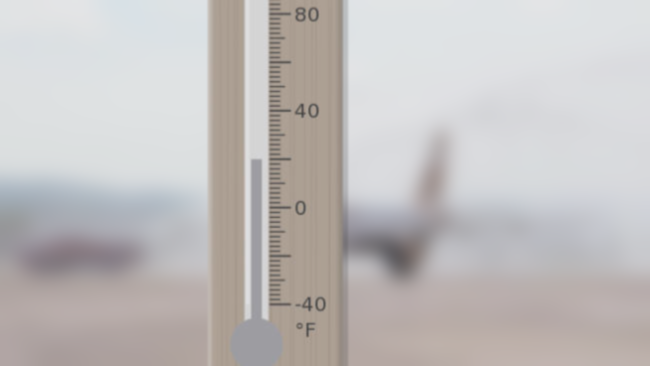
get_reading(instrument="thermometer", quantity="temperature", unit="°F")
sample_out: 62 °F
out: 20 °F
